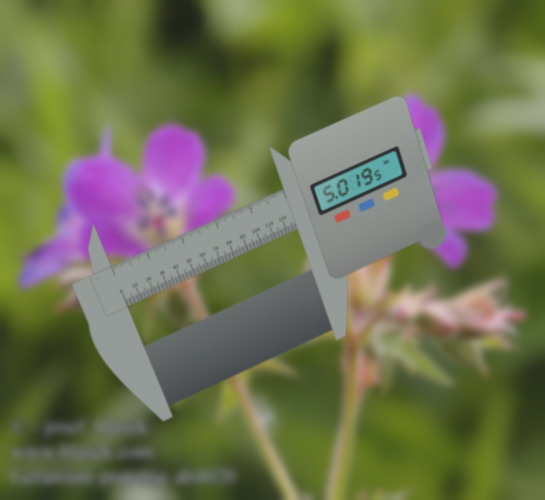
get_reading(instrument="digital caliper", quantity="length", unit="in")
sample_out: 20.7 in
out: 5.0195 in
